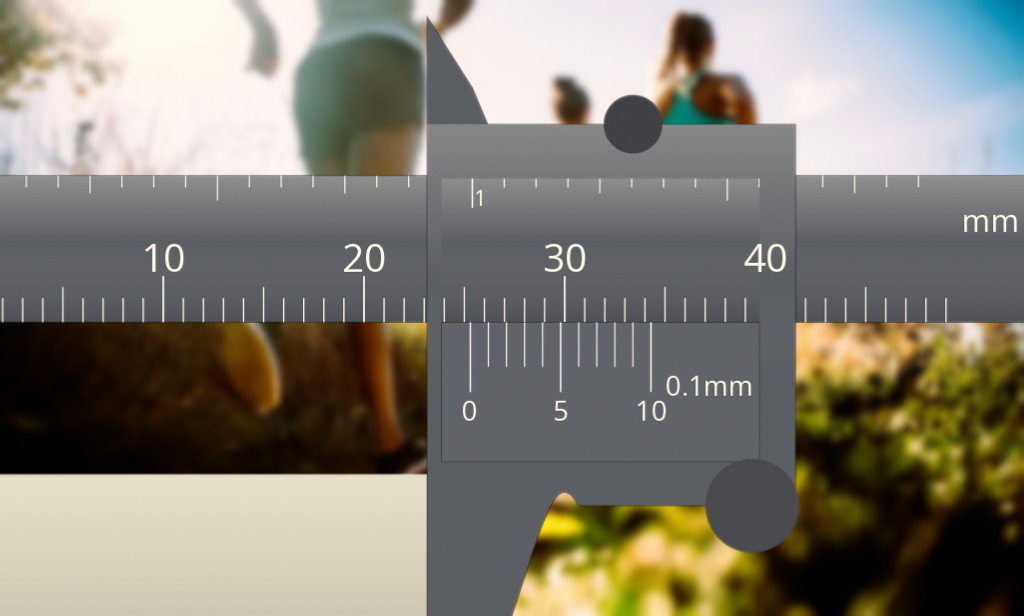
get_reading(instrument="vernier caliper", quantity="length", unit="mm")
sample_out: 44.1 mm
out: 25.3 mm
